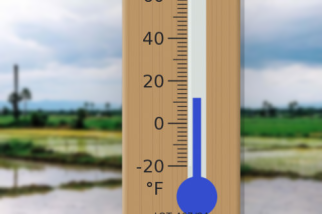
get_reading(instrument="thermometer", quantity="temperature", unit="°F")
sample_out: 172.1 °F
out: 12 °F
